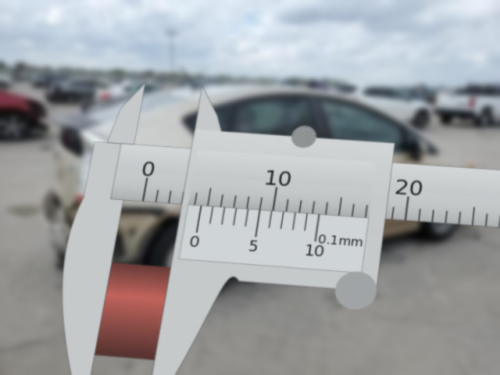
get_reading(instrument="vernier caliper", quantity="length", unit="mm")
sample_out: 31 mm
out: 4.5 mm
